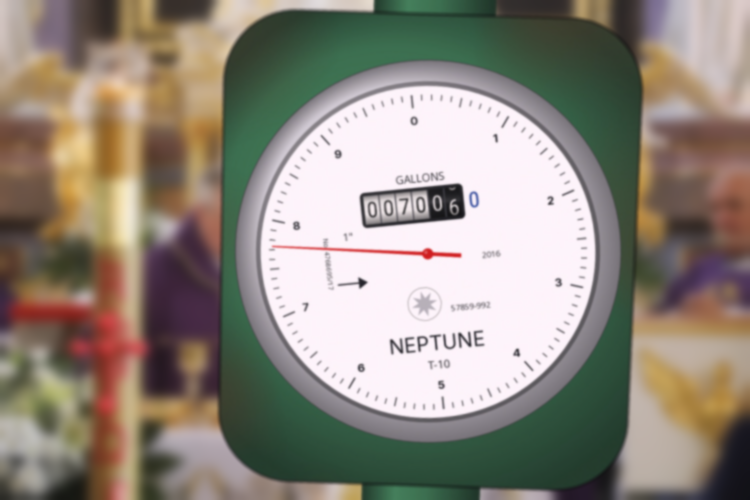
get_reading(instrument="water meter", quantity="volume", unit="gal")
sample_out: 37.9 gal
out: 70057.7 gal
